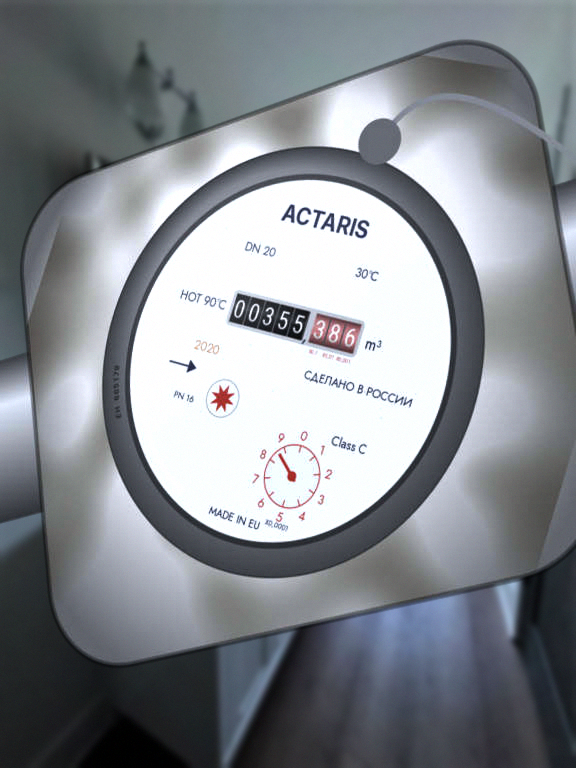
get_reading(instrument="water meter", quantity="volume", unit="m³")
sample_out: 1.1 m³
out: 355.3868 m³
